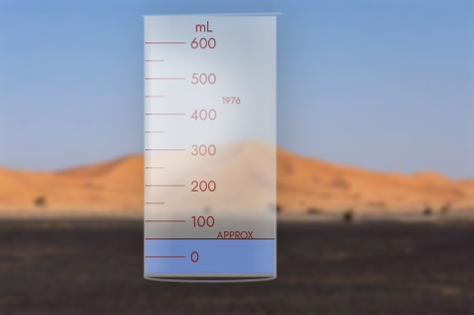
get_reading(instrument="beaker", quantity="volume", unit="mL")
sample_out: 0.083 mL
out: 50 mL
